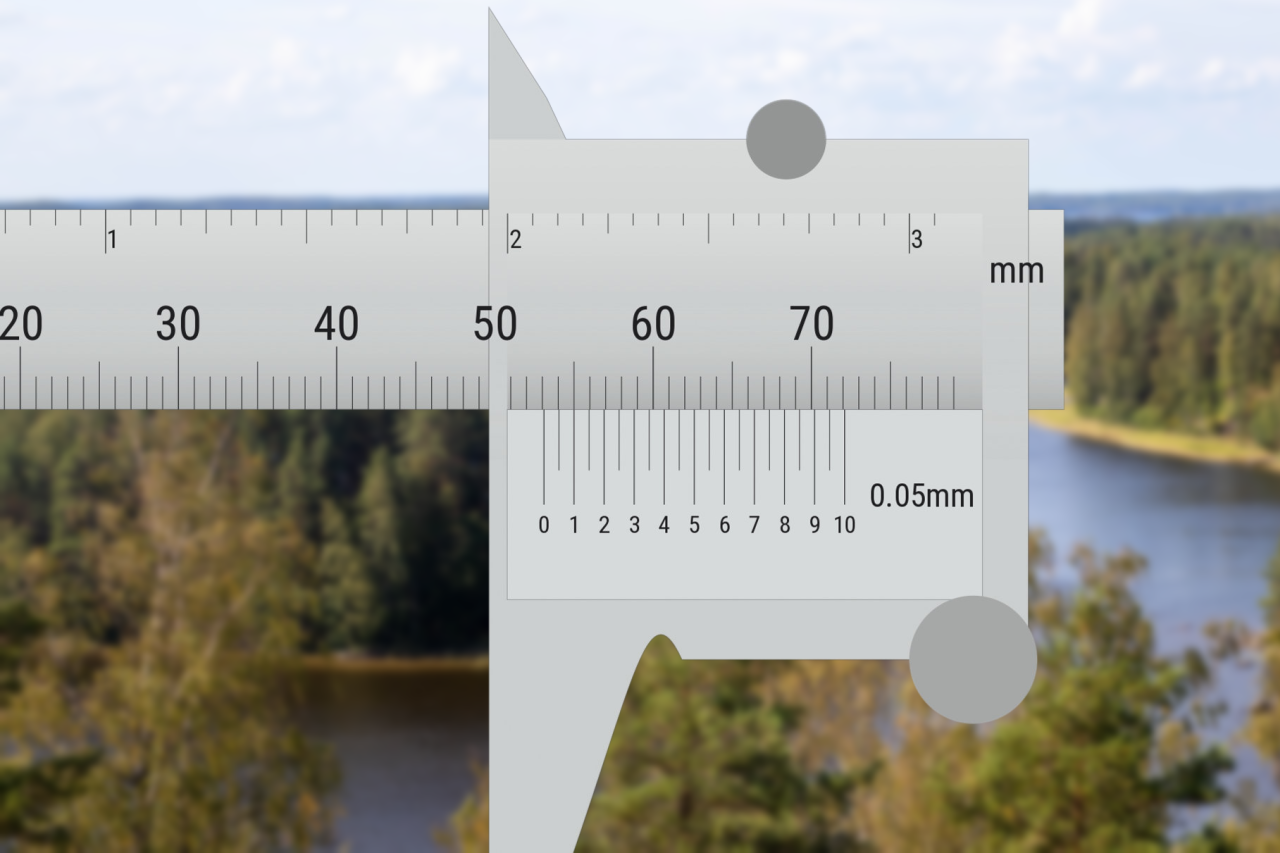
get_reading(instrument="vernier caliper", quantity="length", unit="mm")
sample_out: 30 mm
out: 53.1 mm
